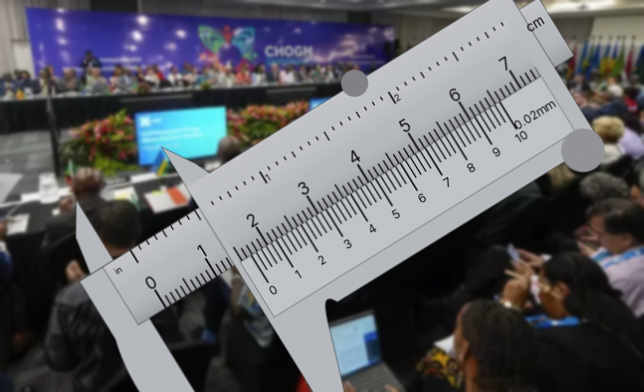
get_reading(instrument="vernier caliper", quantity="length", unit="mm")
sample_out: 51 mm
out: 16.8 mm
